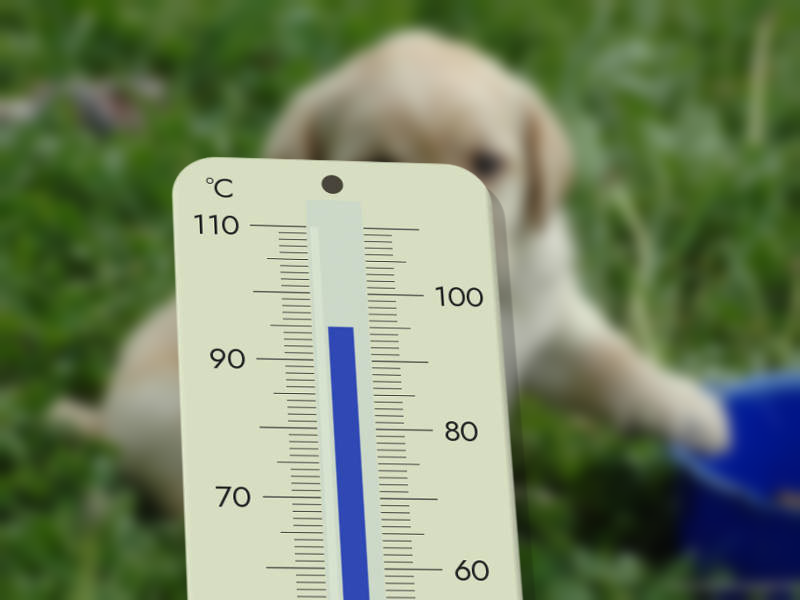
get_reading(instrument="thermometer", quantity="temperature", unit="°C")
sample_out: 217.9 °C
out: 95 °C
